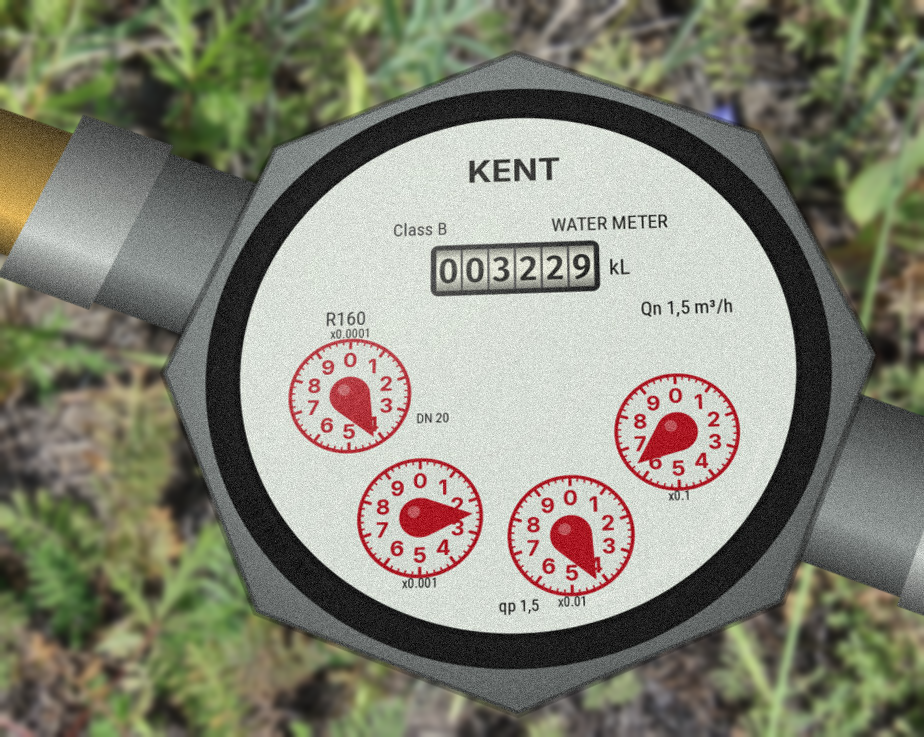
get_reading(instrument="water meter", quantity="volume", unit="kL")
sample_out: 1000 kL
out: 3229.6424 kL
